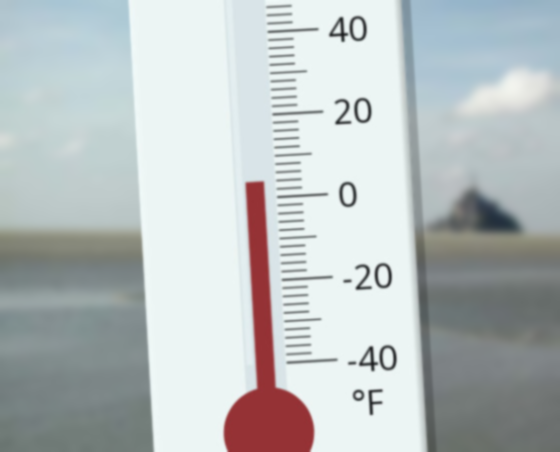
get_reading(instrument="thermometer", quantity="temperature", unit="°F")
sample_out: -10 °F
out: 4 °F
